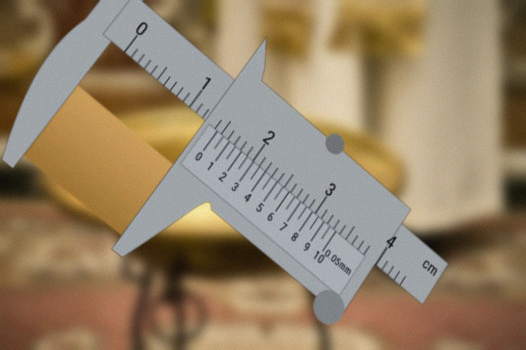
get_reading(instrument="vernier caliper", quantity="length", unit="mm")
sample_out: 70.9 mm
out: 14.4 mm
